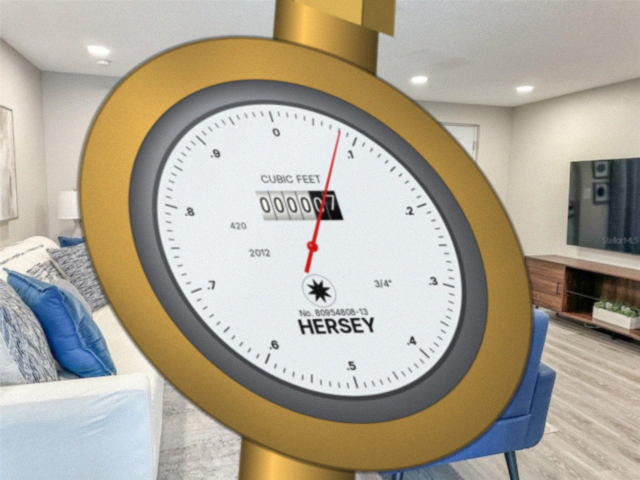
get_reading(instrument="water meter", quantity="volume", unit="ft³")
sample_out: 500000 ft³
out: 7.08 ft³
